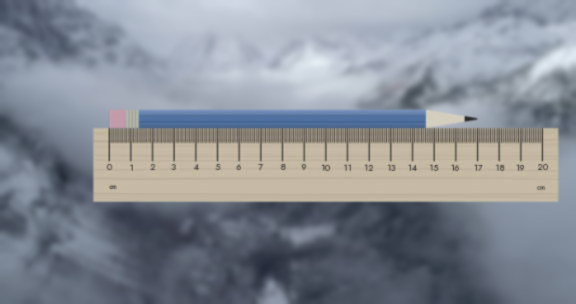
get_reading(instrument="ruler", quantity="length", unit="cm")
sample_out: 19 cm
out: 17 cm
